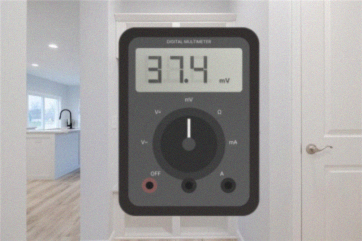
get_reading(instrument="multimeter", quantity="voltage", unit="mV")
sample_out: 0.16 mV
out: 37.4 mV
